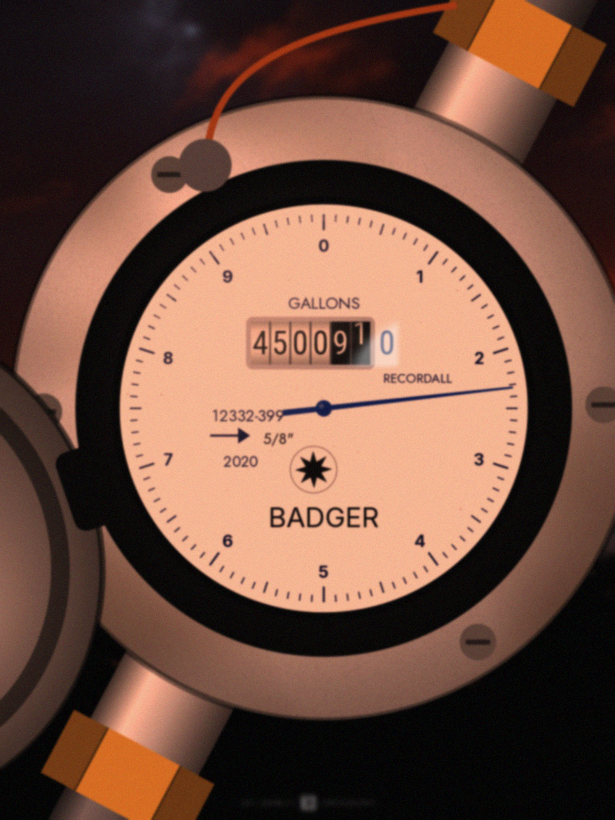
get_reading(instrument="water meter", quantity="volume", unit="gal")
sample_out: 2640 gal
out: 4500912.3 gal
